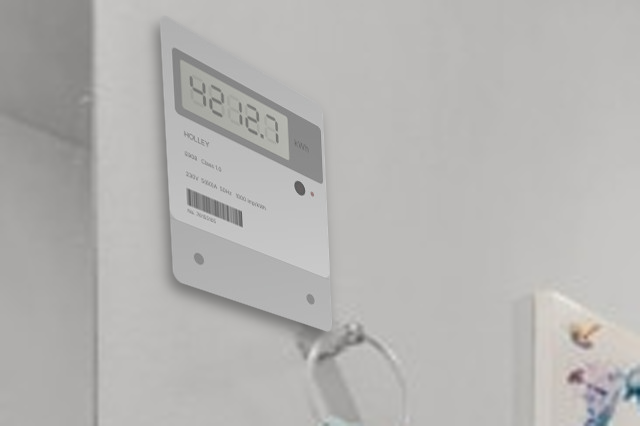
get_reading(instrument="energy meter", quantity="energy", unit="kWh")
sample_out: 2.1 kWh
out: 4212.7 kWh
